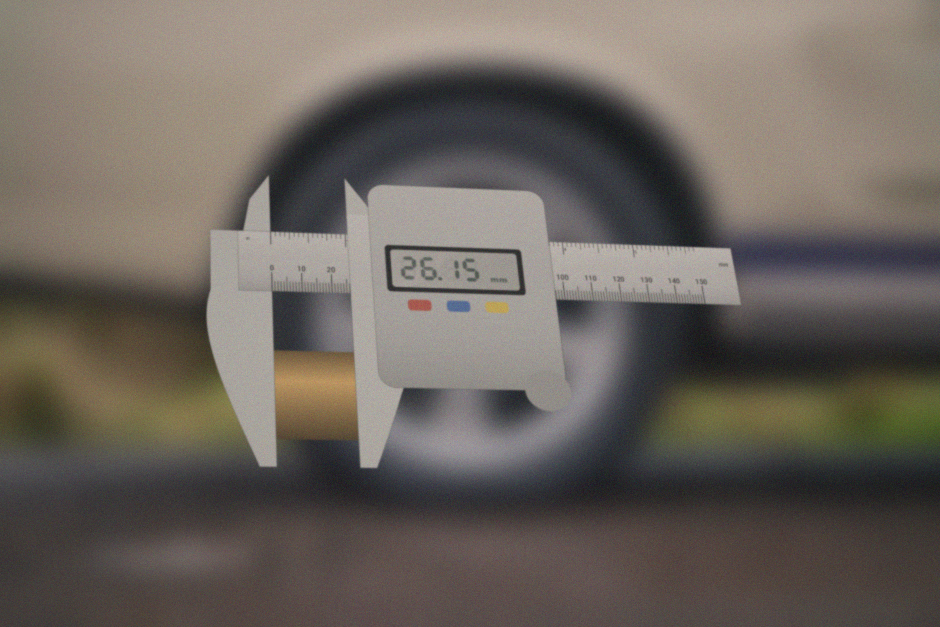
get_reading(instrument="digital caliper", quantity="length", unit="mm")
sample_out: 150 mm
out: 26.15 mm
